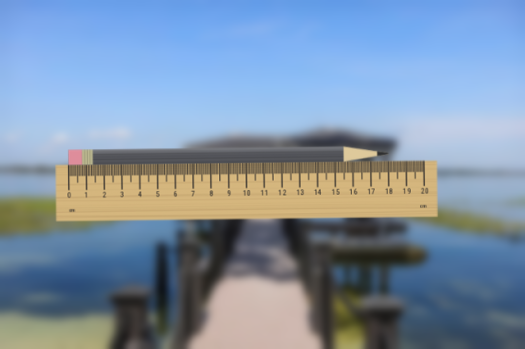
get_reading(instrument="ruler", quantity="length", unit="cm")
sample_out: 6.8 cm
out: 18 cm
